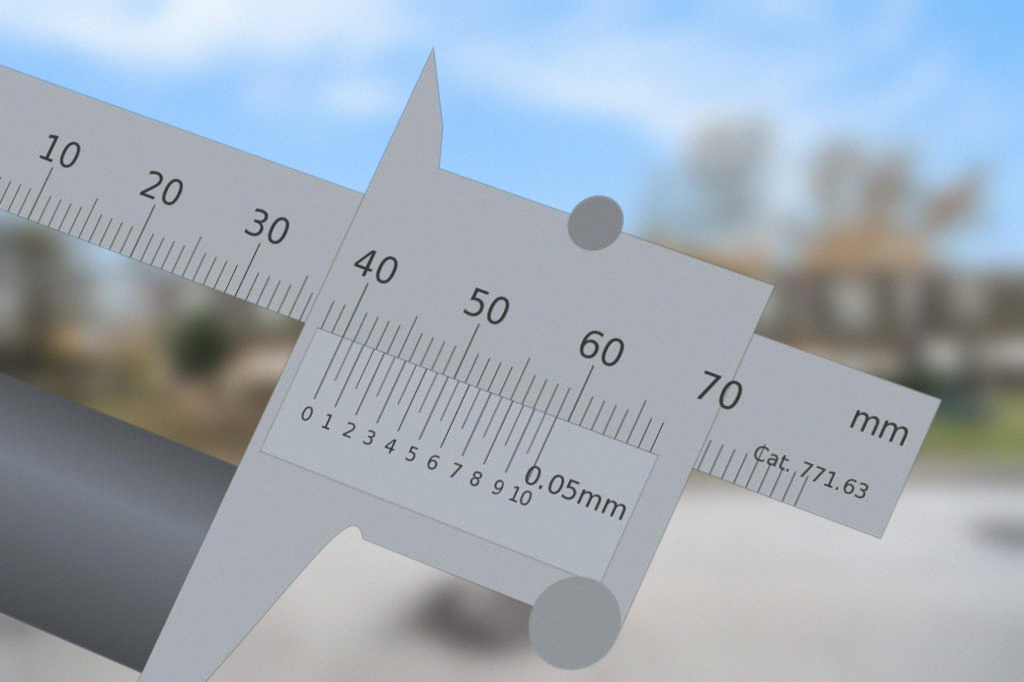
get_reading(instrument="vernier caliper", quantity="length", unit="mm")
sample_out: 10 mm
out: 40.0 mm
